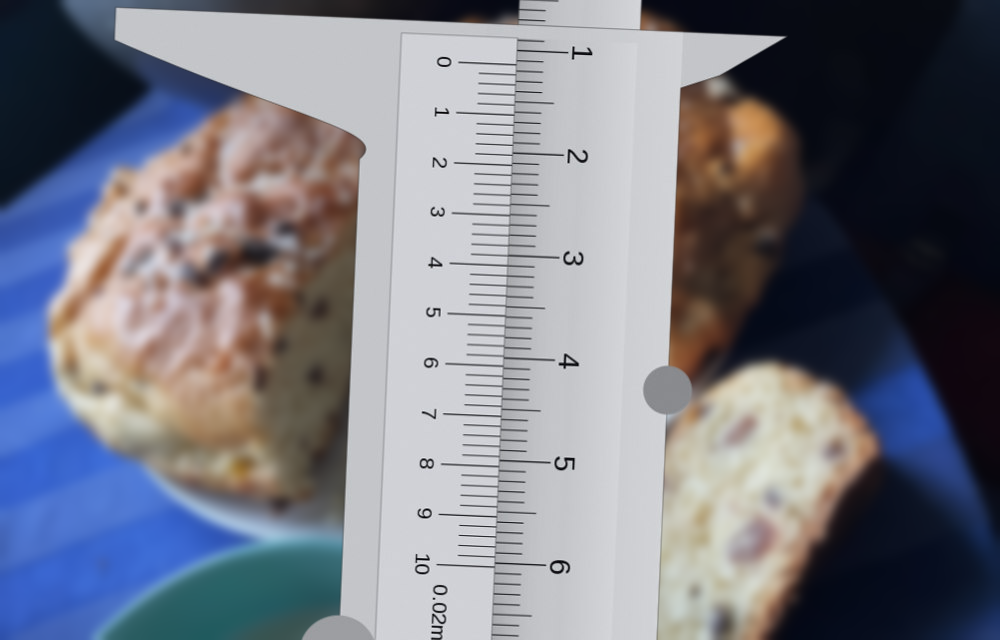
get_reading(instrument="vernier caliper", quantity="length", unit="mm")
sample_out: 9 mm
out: 11.4 mm
